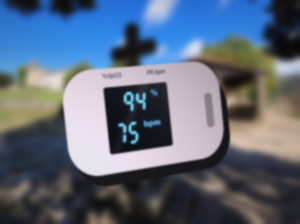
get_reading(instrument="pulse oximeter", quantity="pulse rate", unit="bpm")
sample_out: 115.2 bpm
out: 75 bpm
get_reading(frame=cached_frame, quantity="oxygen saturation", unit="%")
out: 94 %
